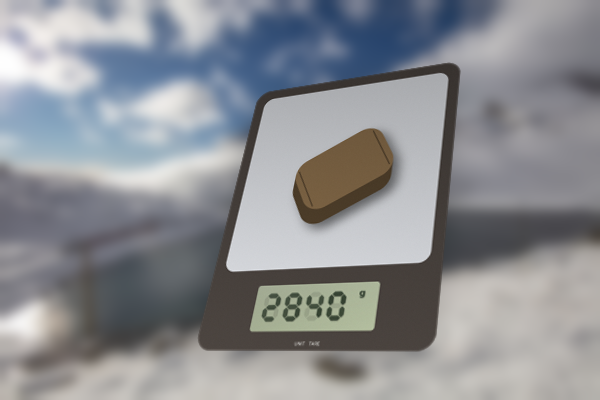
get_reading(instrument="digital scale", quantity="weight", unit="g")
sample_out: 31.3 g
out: 2840 g
